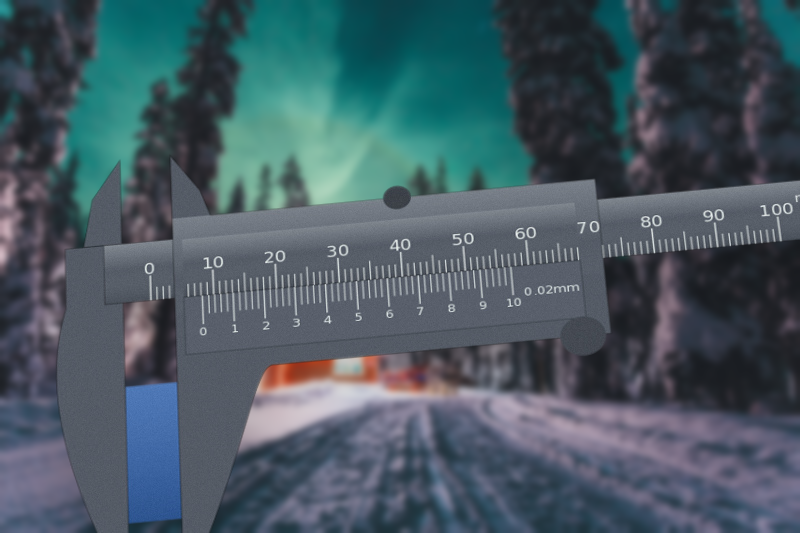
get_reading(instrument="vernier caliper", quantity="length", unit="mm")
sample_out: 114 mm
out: 8.2 mm
